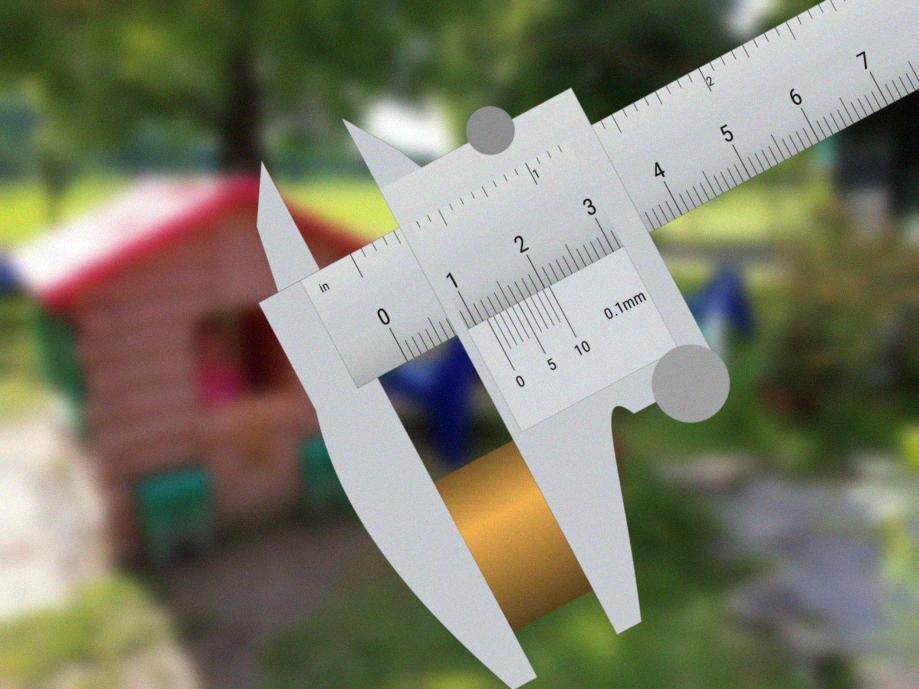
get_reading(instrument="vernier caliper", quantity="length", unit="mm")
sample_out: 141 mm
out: 11.6 mm
